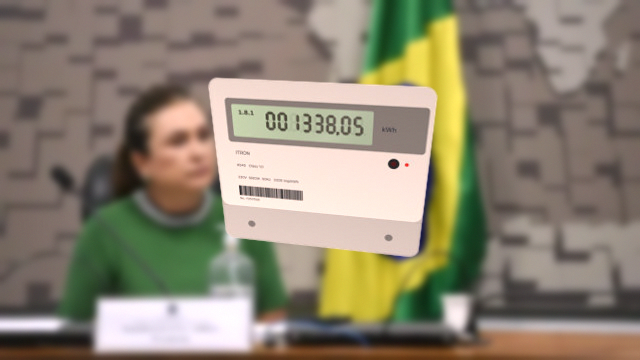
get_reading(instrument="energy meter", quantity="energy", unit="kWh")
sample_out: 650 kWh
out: 1338.05 kWh
